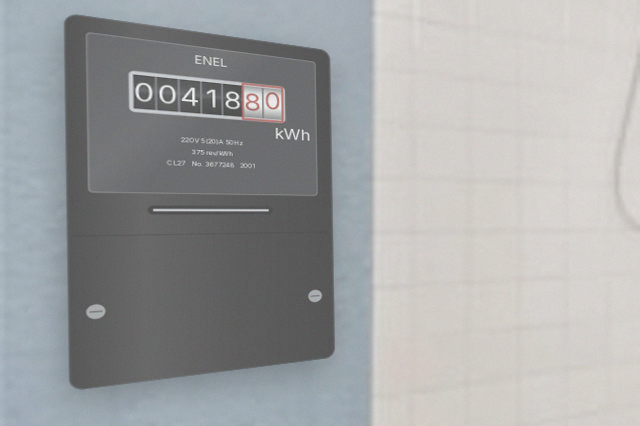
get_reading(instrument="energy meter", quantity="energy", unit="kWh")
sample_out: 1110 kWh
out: 418.80 kWh
